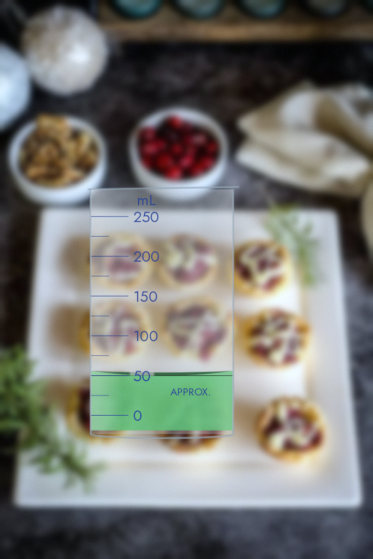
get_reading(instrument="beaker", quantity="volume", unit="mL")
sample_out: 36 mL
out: 50 mL
